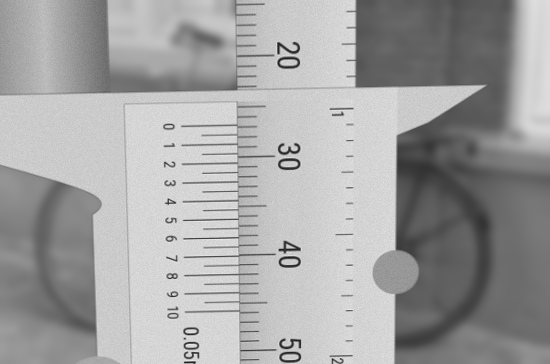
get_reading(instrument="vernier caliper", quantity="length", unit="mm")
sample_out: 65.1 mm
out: 26.8 mm
